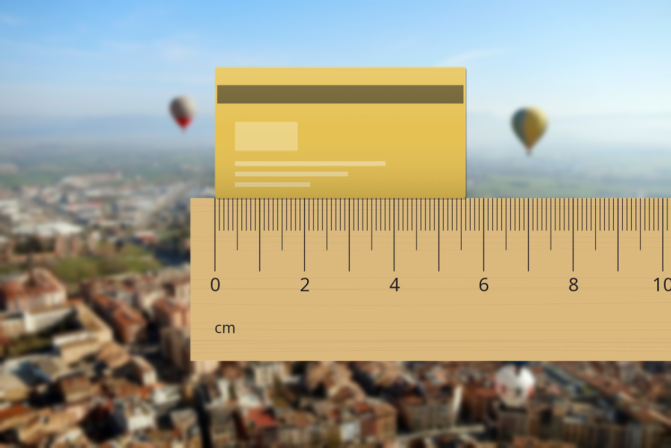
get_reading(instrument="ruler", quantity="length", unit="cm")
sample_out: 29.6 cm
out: 5.6 cm
